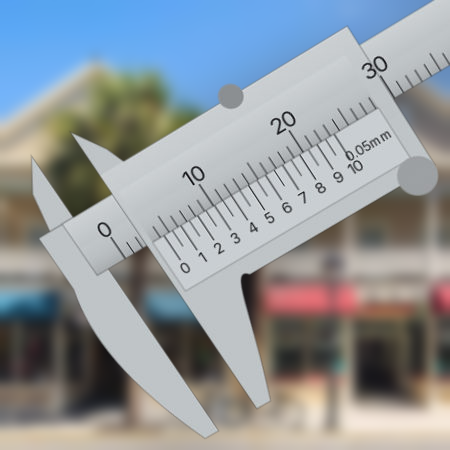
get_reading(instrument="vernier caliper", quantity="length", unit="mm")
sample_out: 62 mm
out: 4.4 mm
